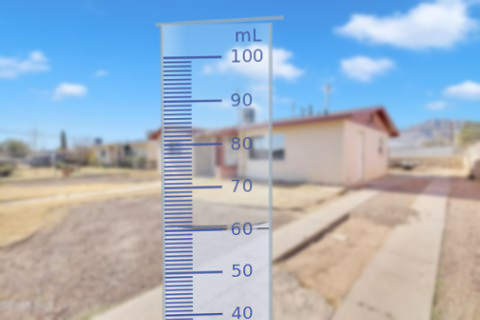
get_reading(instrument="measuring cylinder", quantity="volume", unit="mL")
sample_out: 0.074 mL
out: 60 mL
